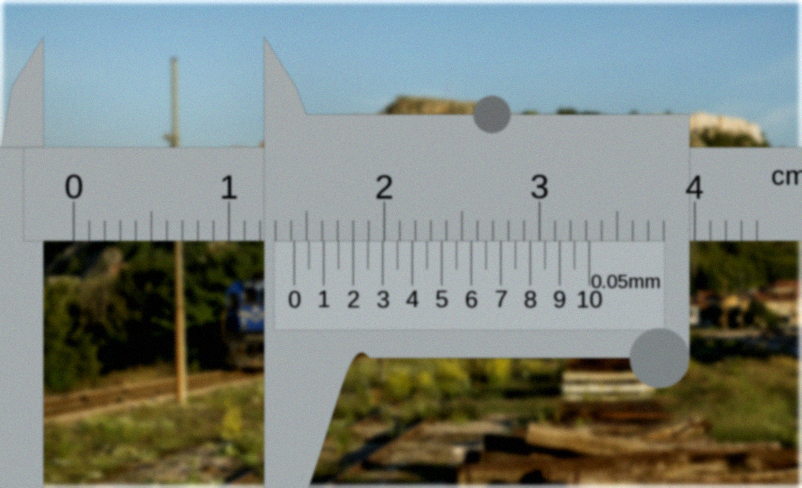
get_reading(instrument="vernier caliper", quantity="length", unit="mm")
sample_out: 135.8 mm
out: 14.2 mm
